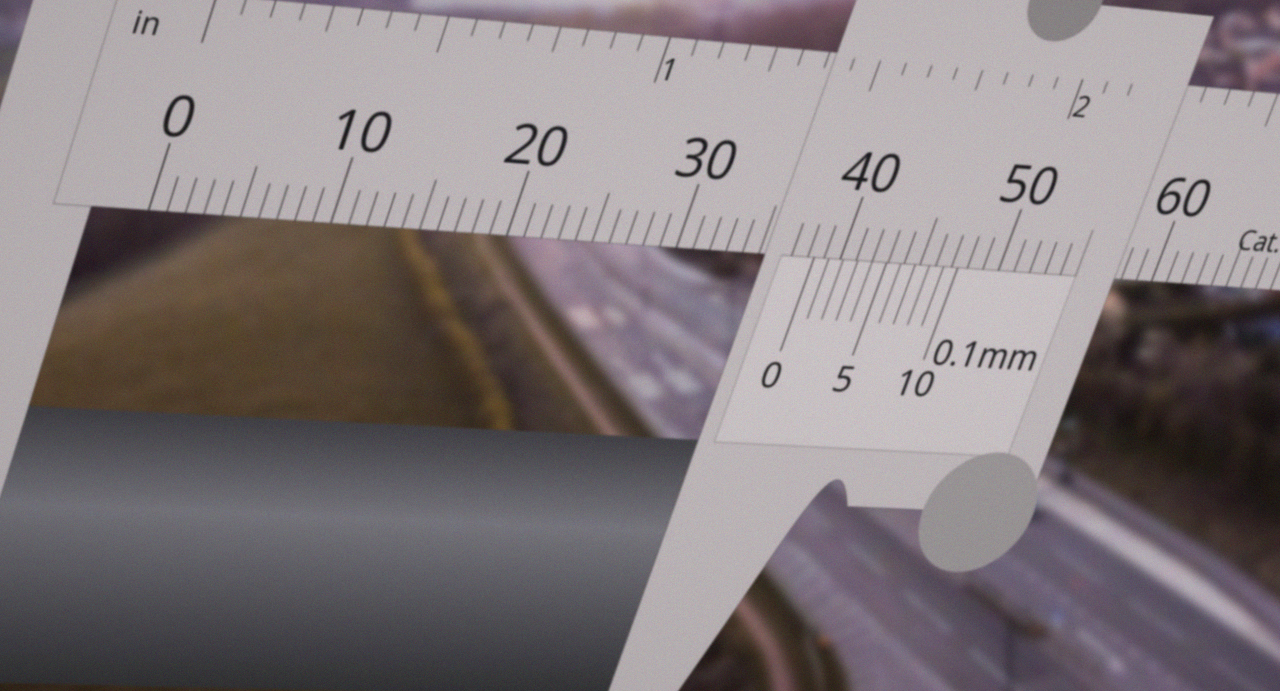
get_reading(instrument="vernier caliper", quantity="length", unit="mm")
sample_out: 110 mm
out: 38.4 mm
